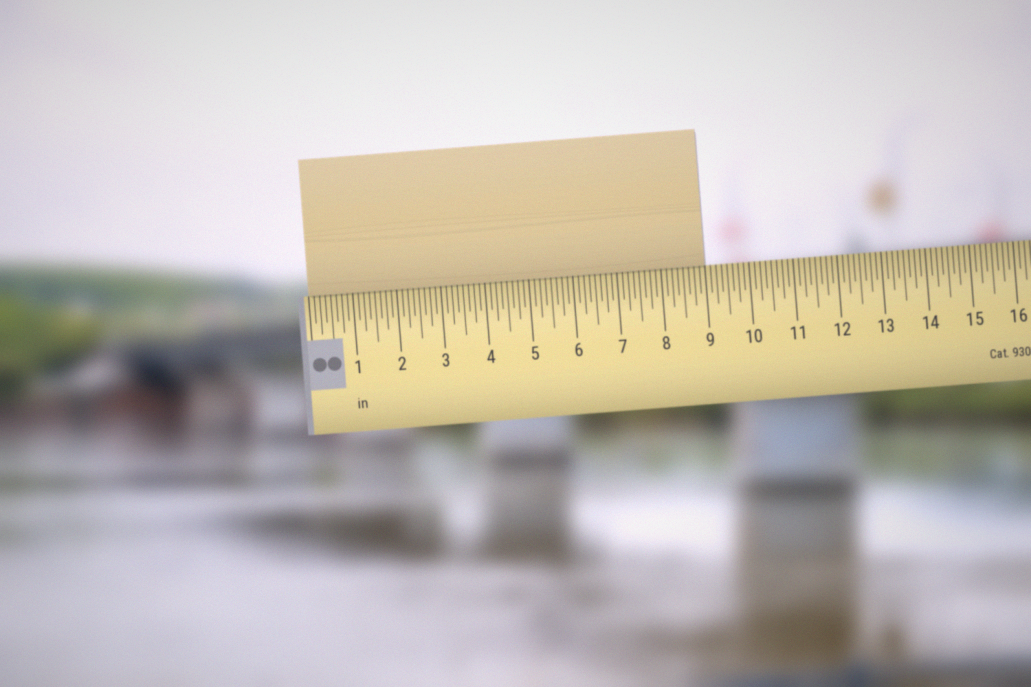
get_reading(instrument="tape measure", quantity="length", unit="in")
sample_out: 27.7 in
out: 9 in
